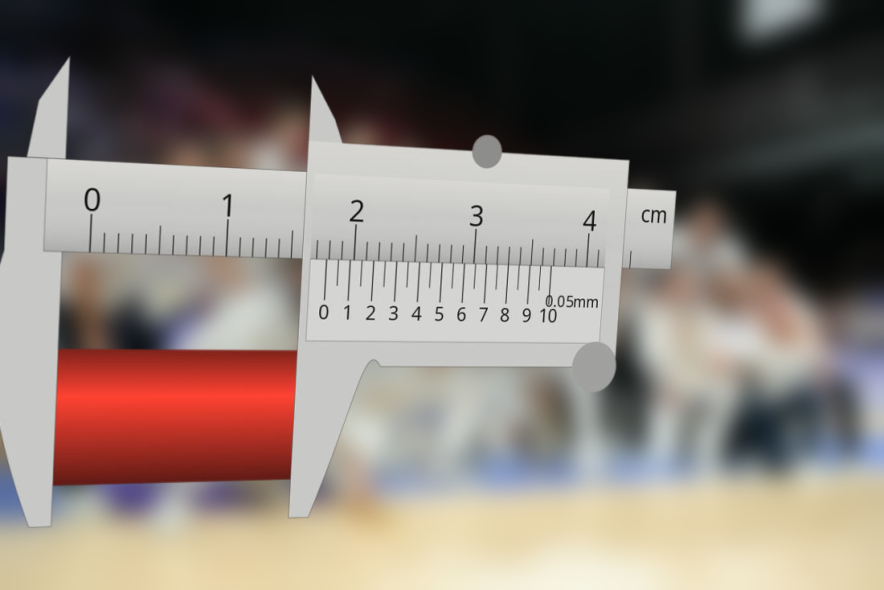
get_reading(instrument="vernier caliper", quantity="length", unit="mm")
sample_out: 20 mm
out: 17.8 mm
